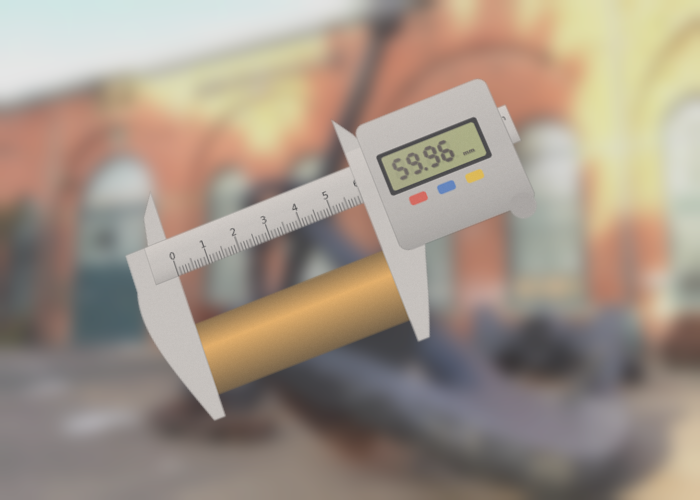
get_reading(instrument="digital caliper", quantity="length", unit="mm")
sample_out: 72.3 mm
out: 59.96 mm
